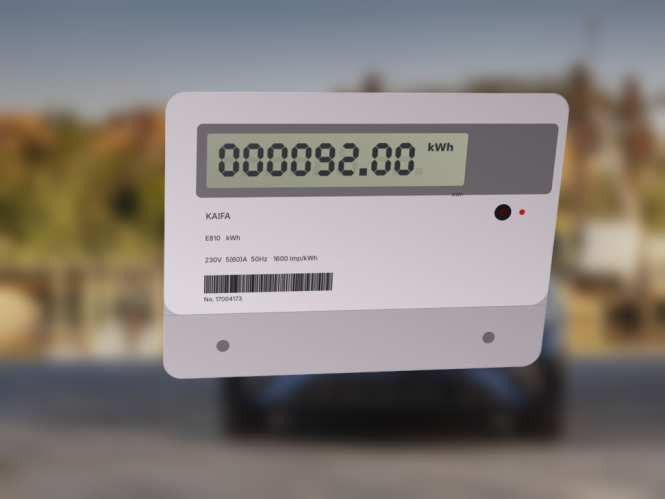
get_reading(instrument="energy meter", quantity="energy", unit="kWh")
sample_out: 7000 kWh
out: 92.00 kWh
